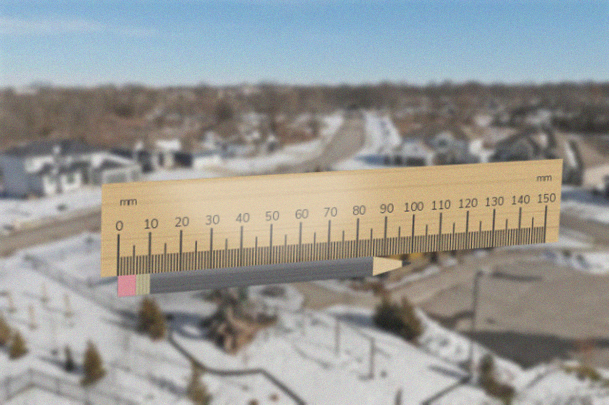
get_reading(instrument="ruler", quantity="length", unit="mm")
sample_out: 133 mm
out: 100 mm
